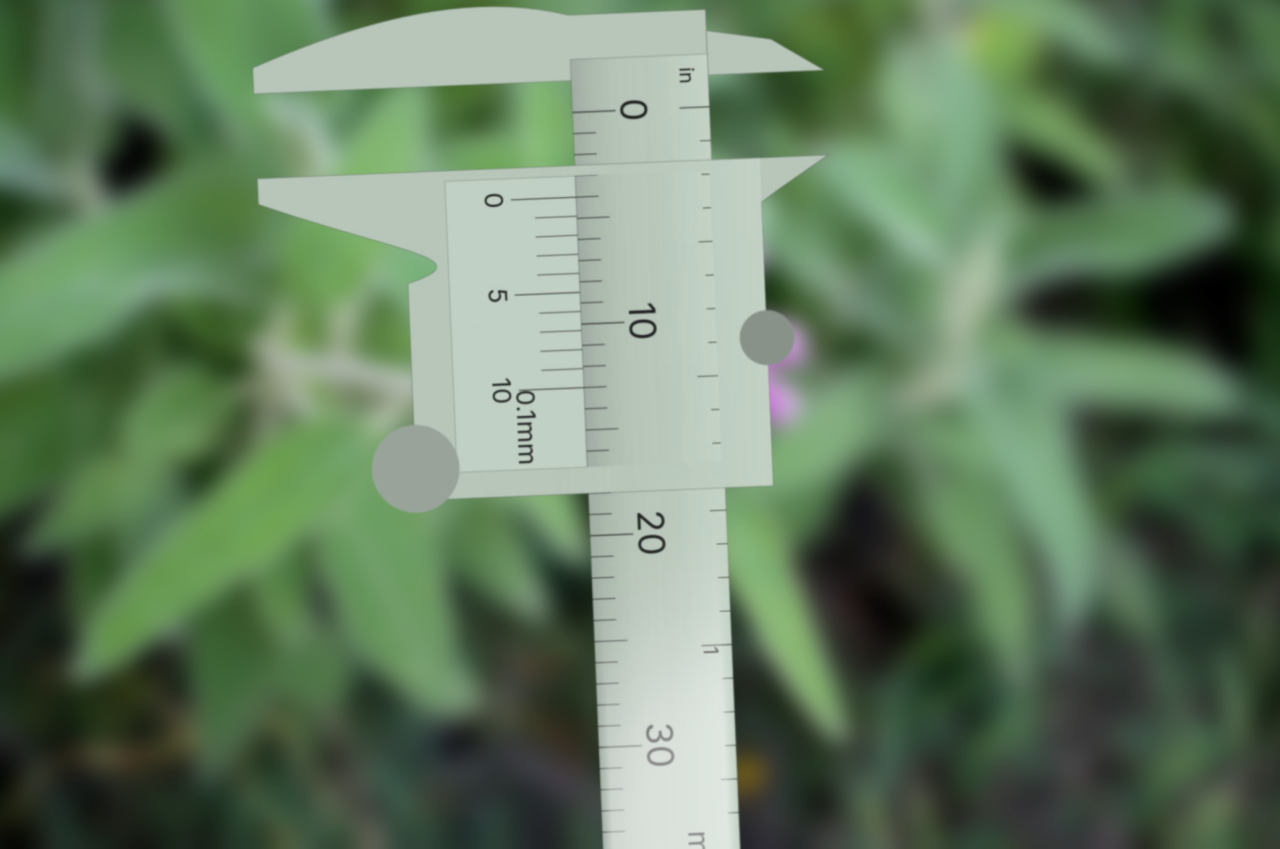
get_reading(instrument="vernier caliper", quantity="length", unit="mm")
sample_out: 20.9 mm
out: 4.0 mm
